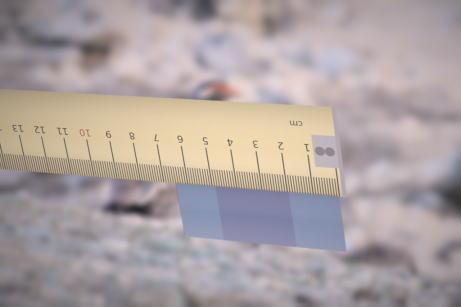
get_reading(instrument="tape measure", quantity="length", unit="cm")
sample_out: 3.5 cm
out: 6.5 cm
